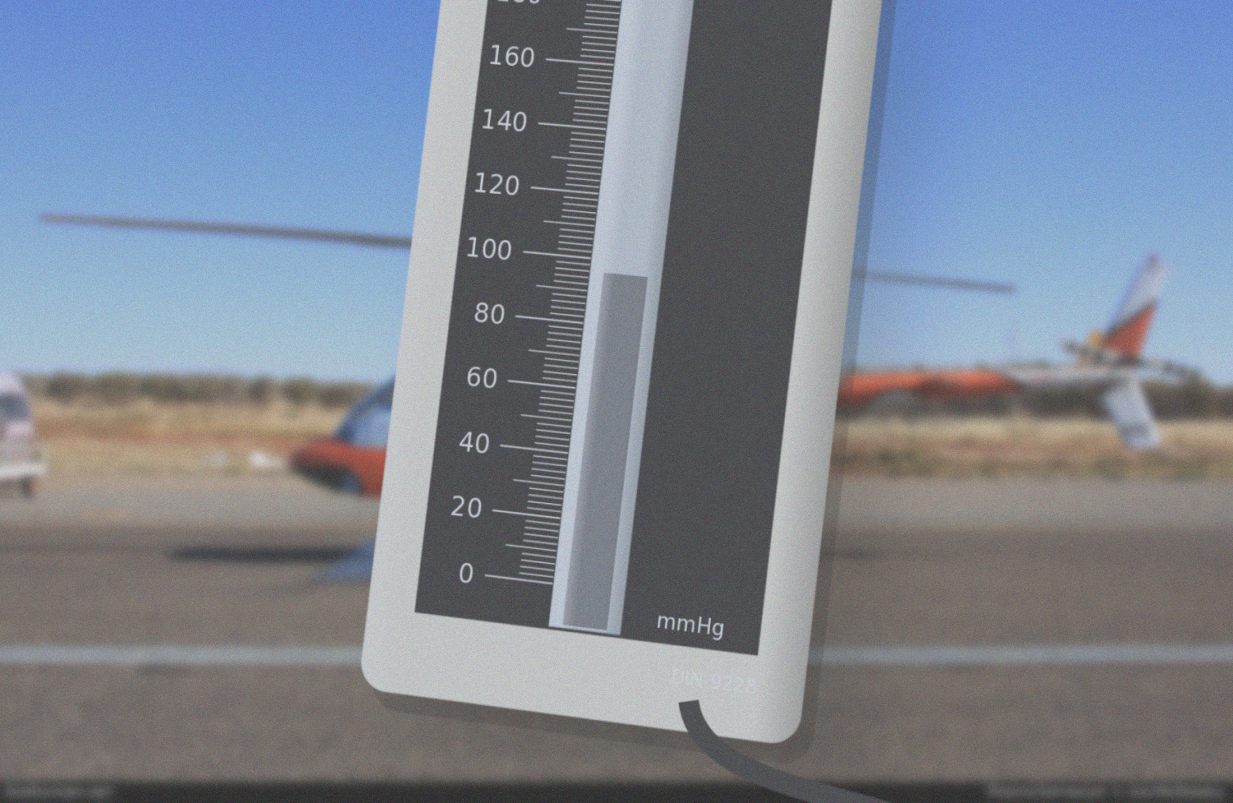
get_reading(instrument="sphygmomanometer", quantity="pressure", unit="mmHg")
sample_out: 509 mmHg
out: 96 mmHg
